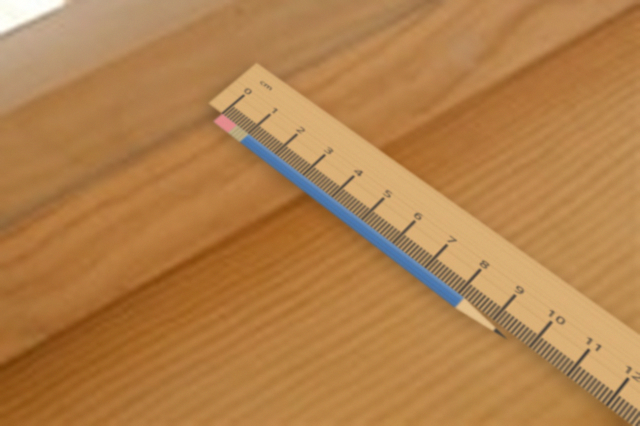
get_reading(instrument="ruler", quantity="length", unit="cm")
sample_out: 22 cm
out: 9.5 cm
